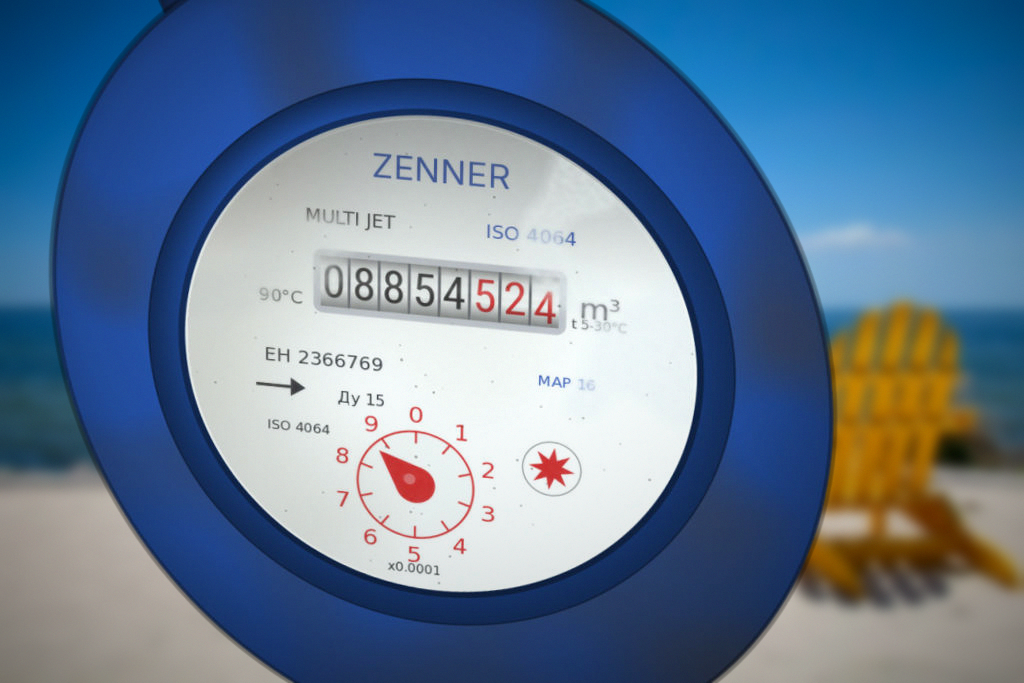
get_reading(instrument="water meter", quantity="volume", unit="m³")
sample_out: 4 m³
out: 8854.5238 m³
